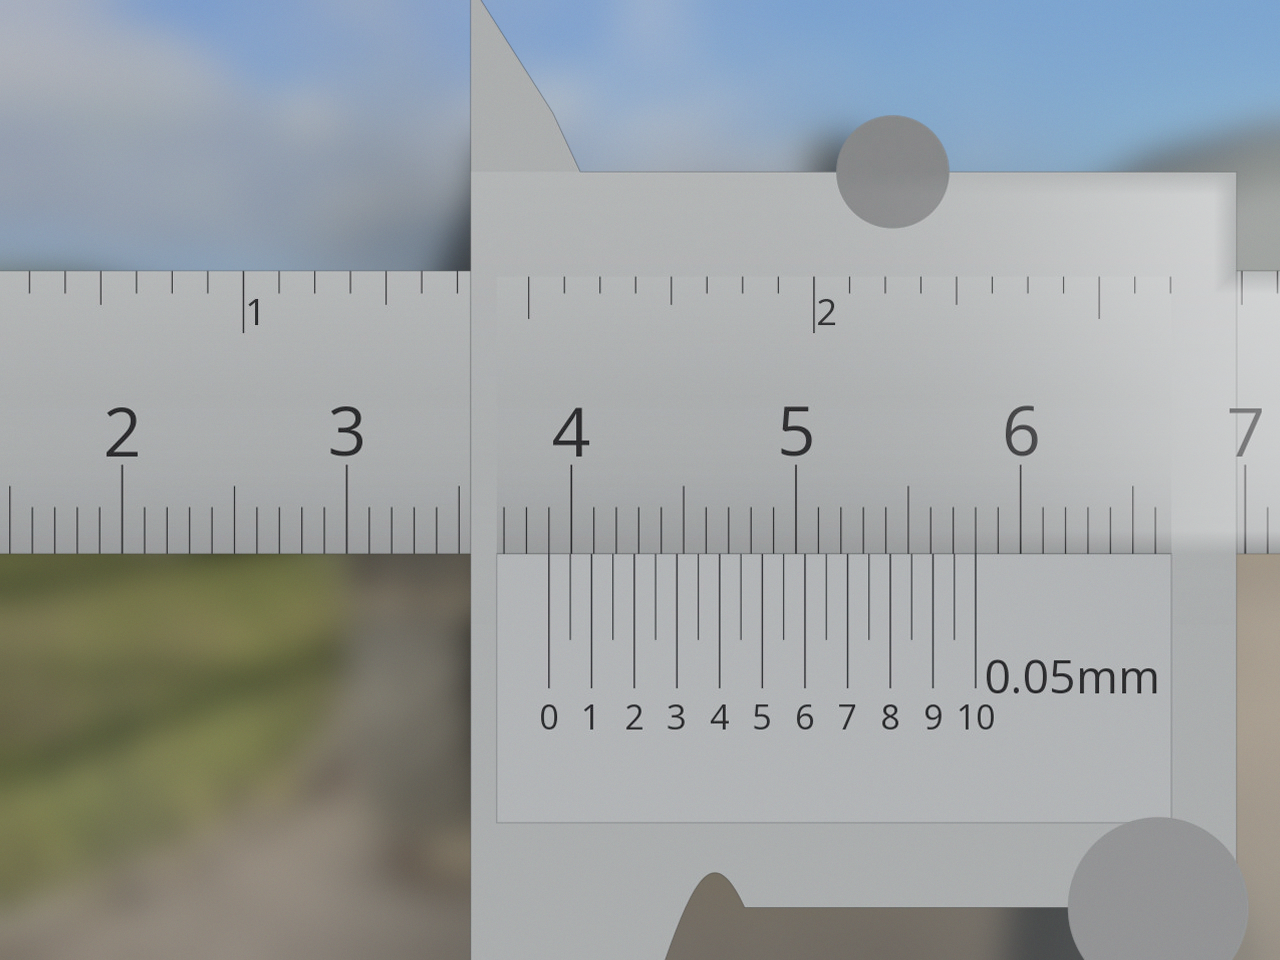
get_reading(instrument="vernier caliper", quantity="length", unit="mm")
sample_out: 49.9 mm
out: 39.0 mm
